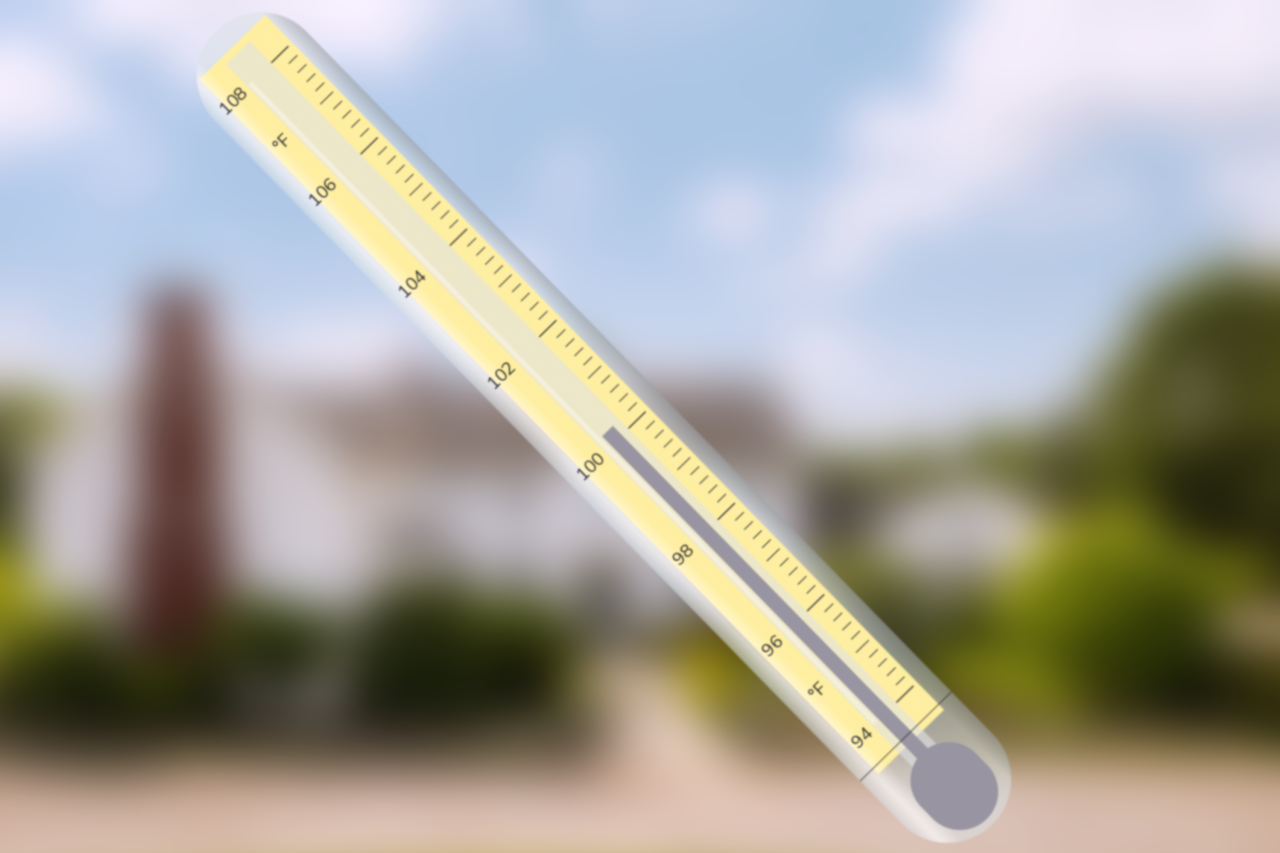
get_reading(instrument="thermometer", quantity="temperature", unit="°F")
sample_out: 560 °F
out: 100.2 °F
